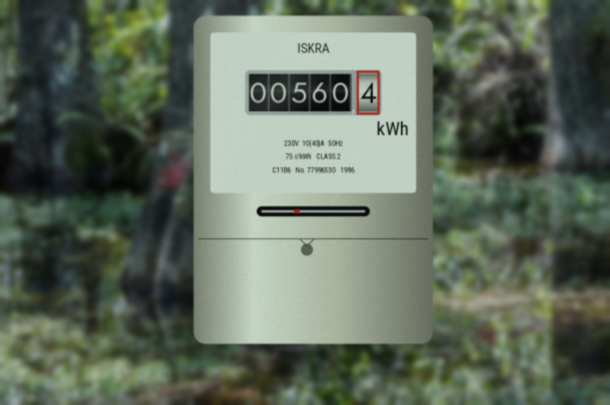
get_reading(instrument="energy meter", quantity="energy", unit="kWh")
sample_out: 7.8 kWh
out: 560.4 kWh
